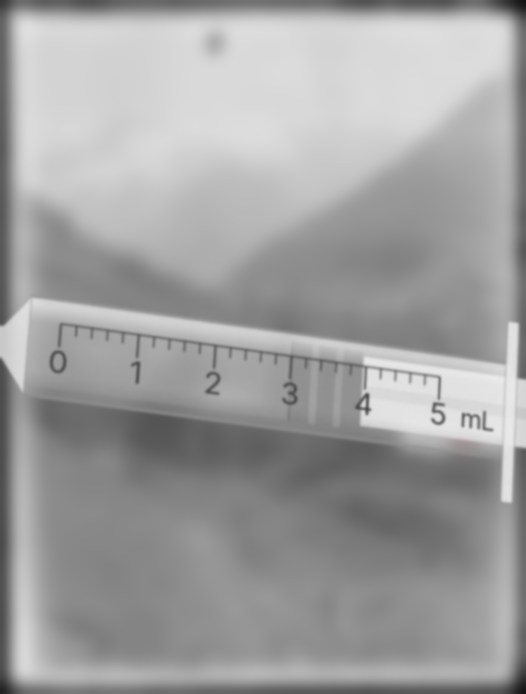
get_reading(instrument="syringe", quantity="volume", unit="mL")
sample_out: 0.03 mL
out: 3 mL
